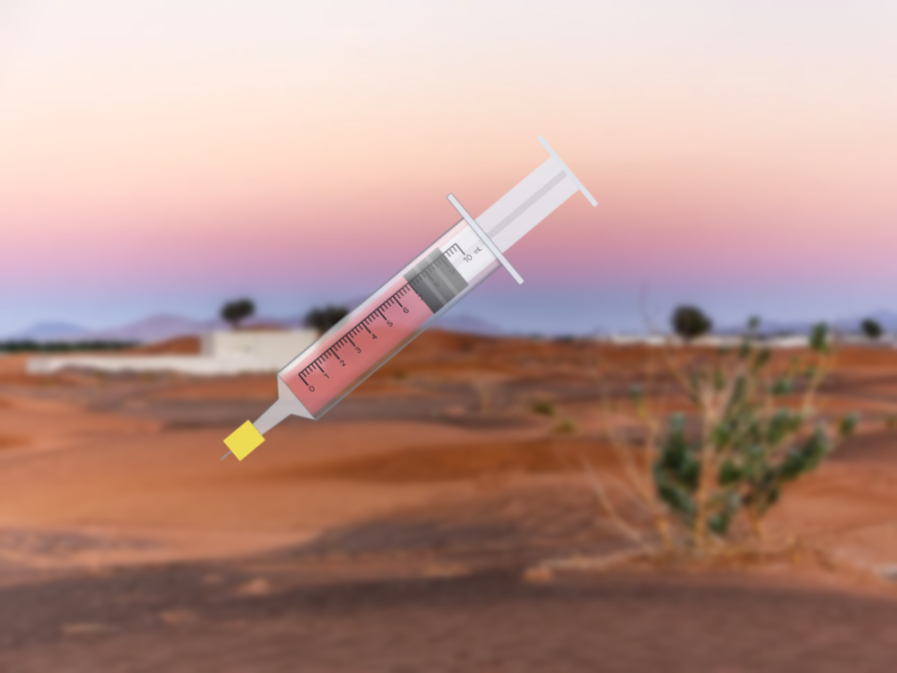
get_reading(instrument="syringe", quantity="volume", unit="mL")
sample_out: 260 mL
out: 7 mL
